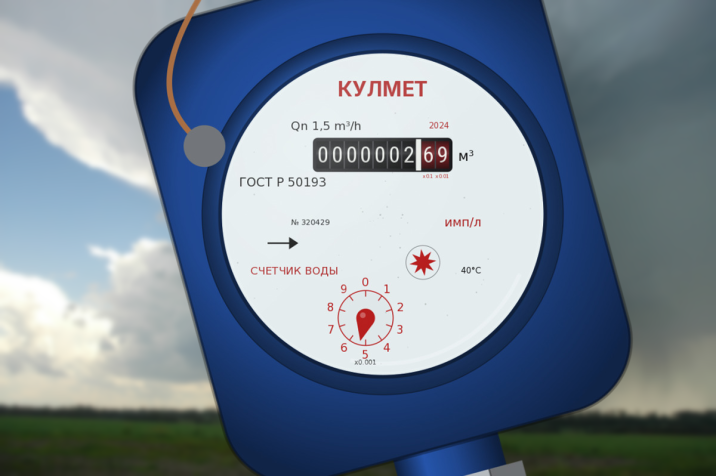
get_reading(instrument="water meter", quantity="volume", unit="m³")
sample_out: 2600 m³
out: 2.695 m³
